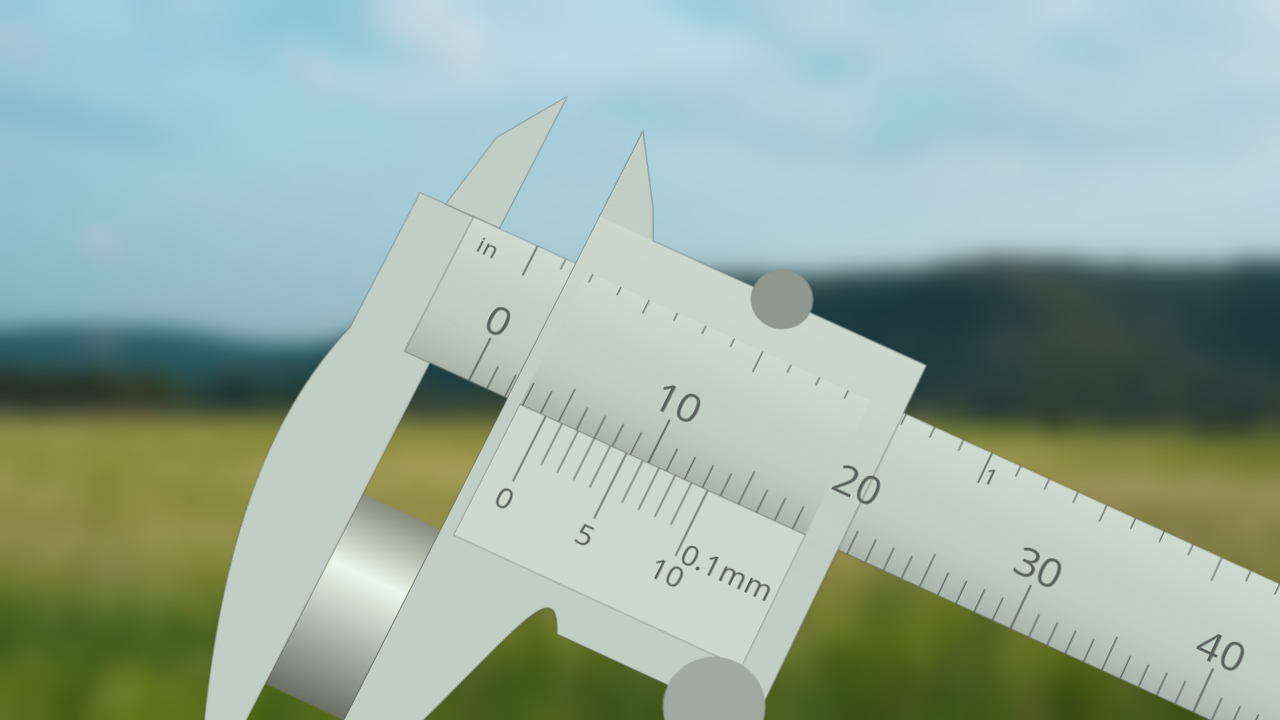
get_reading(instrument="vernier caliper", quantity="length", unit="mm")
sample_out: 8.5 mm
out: 4.3 mm
